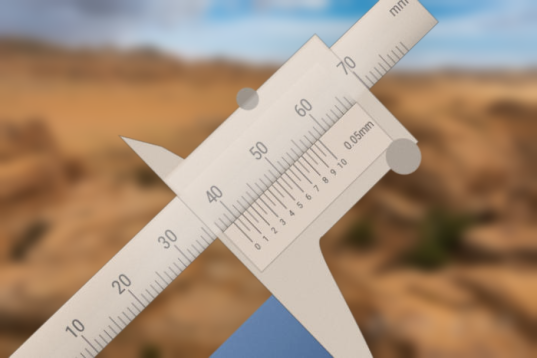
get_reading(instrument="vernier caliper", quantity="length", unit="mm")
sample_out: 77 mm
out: 39.2 mm
